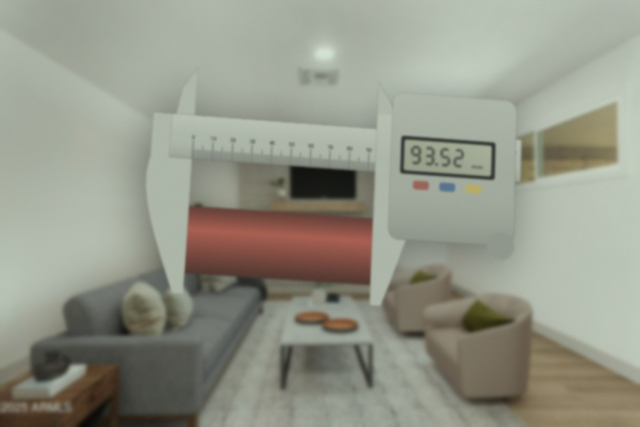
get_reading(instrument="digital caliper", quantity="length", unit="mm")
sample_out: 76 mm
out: 93.52 mm
